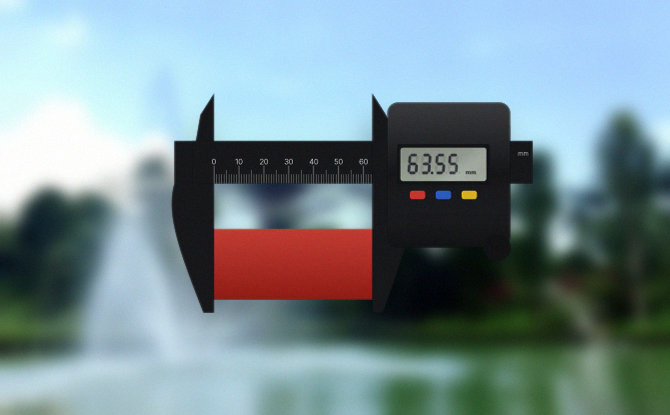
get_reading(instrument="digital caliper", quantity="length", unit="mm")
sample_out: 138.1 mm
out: 63.55 mm
